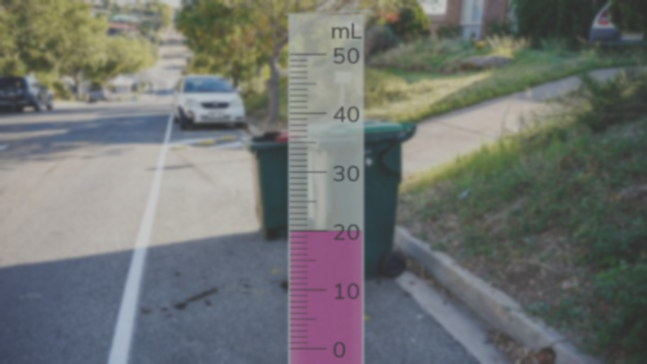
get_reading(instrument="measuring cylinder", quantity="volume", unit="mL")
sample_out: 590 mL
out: 20 mL
